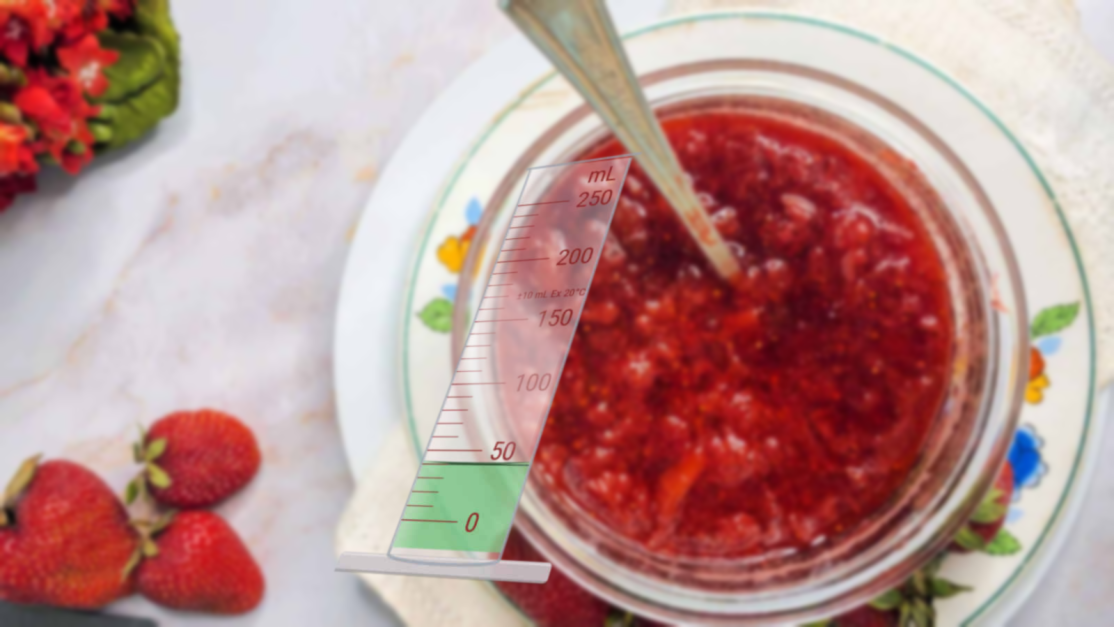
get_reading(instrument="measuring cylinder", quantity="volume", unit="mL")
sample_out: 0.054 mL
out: 40 mL
